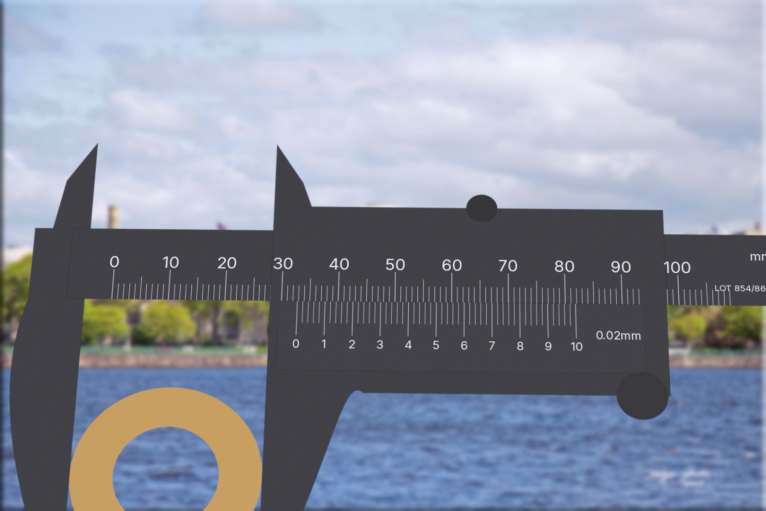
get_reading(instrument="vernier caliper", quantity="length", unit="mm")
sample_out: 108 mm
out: 32.8 mm
